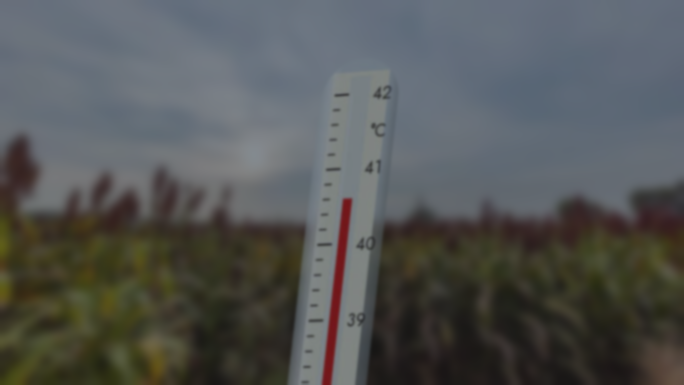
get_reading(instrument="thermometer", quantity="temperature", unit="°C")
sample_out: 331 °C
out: 40.6 °C
